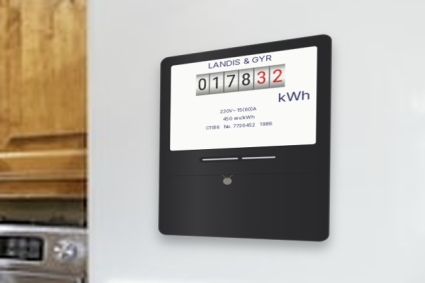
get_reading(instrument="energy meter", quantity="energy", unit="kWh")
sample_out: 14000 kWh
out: 178.32 kWh
